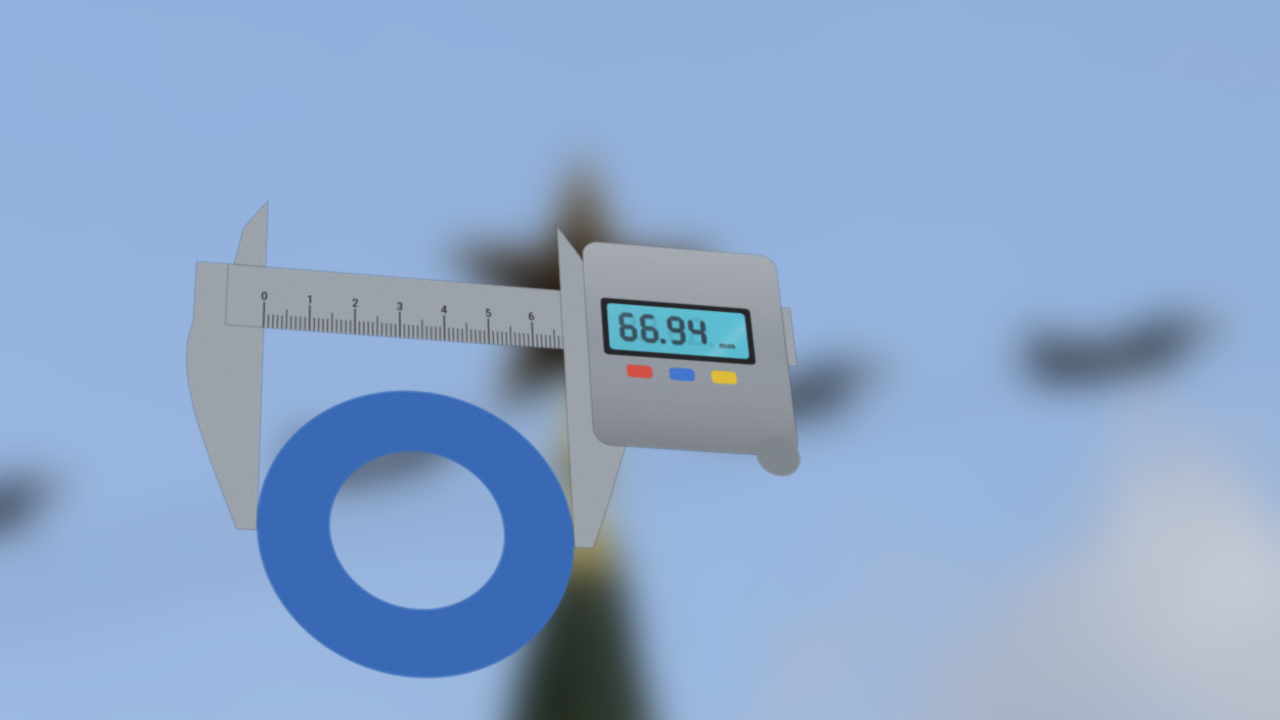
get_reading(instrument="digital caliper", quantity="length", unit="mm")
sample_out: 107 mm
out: 66.94 mm
